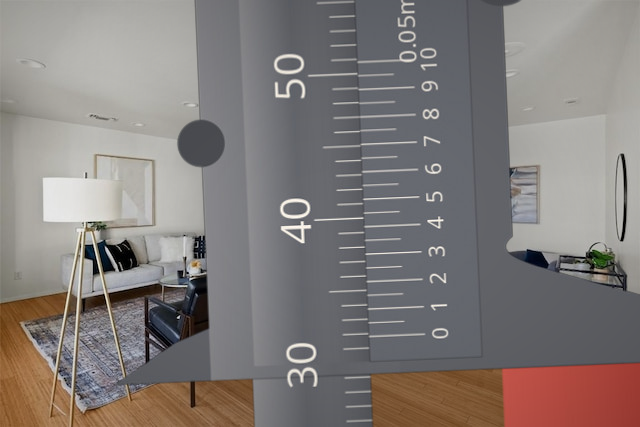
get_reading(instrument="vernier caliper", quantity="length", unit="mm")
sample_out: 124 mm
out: 31.8 mm
